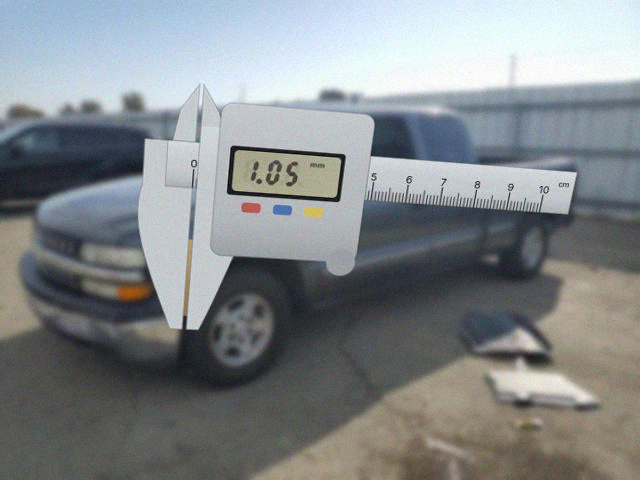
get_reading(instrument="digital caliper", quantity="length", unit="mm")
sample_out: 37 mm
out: 1.05 mm
